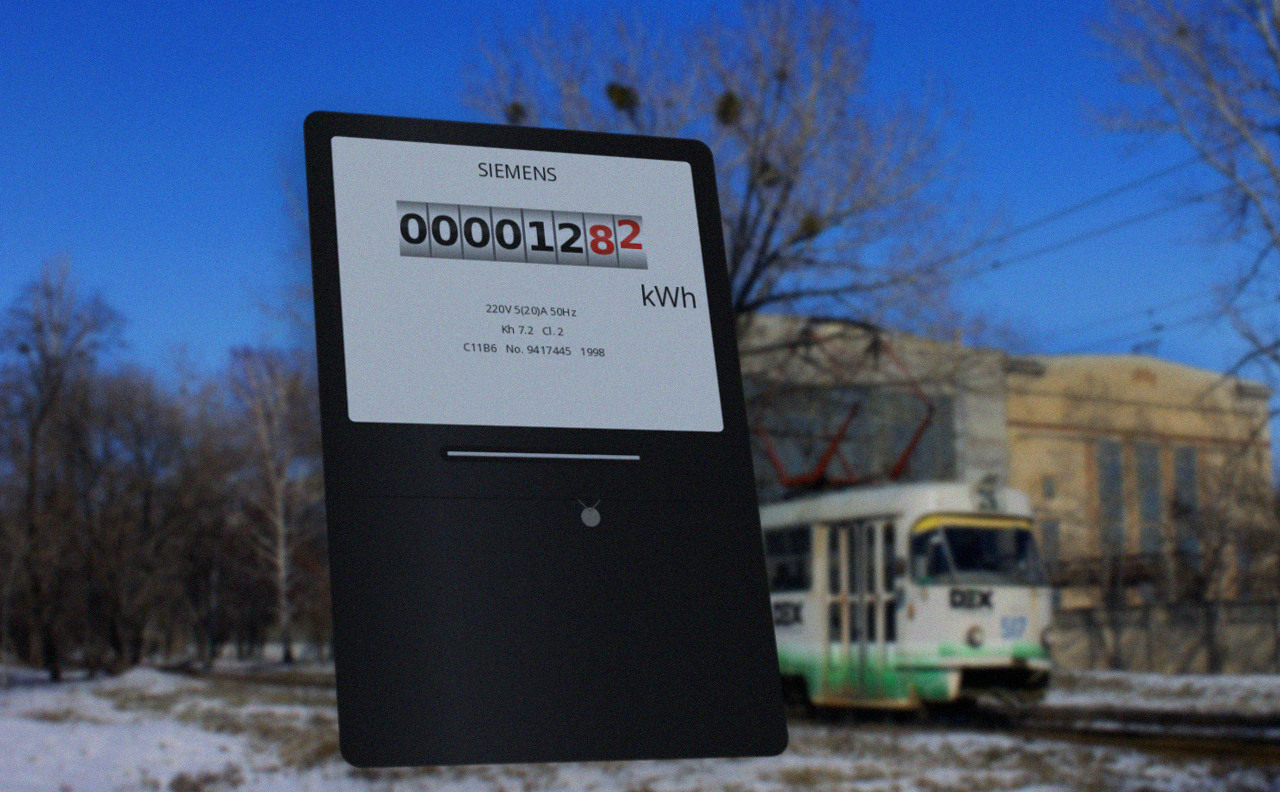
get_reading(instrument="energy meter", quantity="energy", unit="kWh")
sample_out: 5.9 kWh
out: 12.82 kWh
